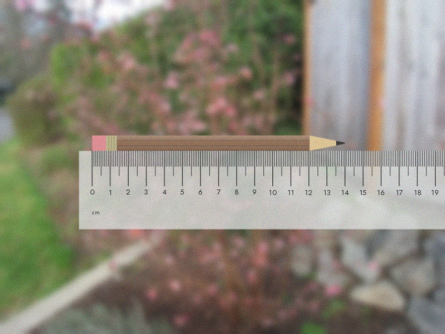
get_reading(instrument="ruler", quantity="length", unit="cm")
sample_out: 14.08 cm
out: 14 cm
